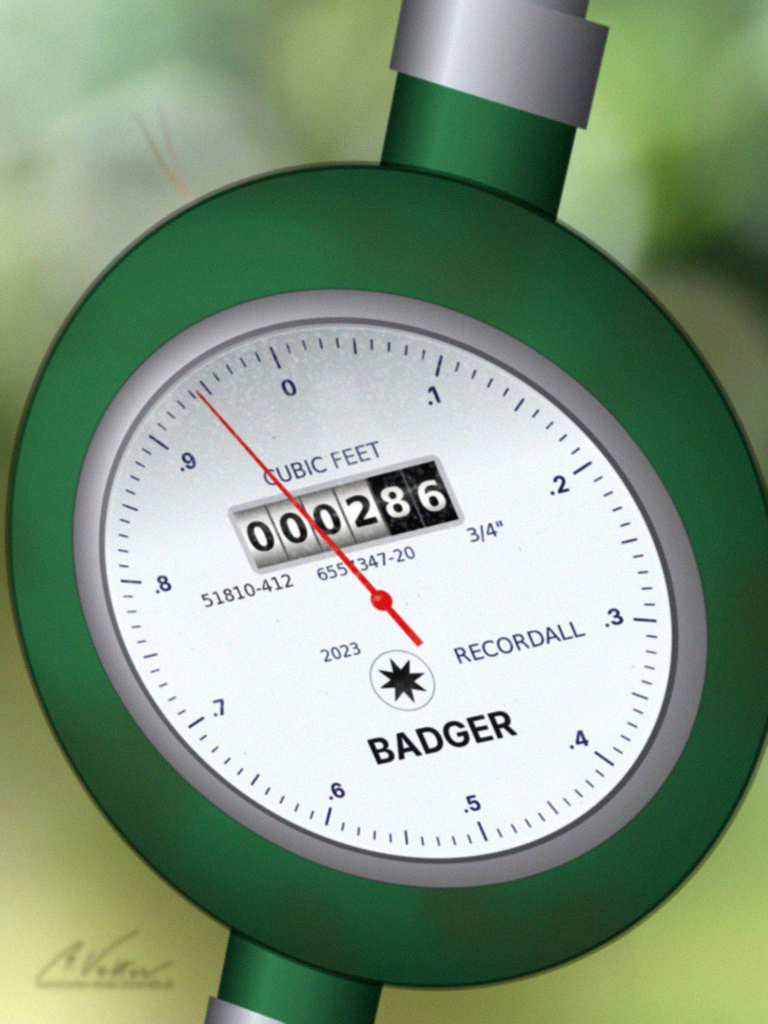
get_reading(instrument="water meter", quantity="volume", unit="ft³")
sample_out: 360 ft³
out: 285.94 ft³
